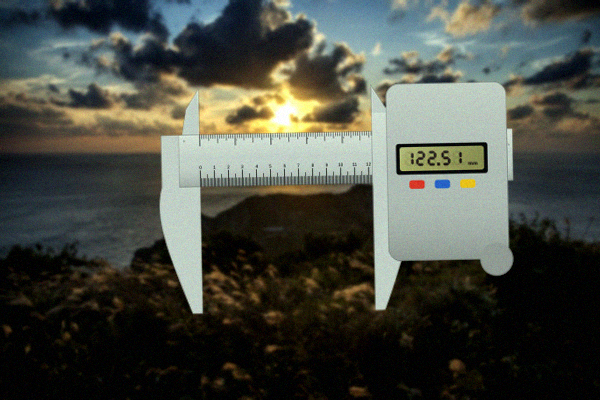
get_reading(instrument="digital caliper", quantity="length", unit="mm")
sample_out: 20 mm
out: 122.51 mm
